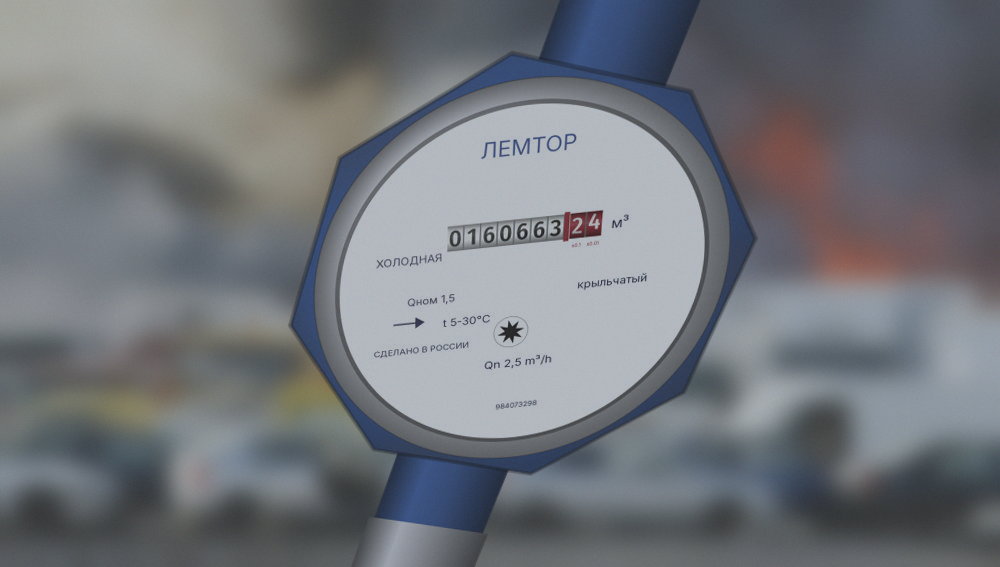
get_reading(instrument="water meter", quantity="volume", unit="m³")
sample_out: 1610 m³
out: 160663.24 m³
